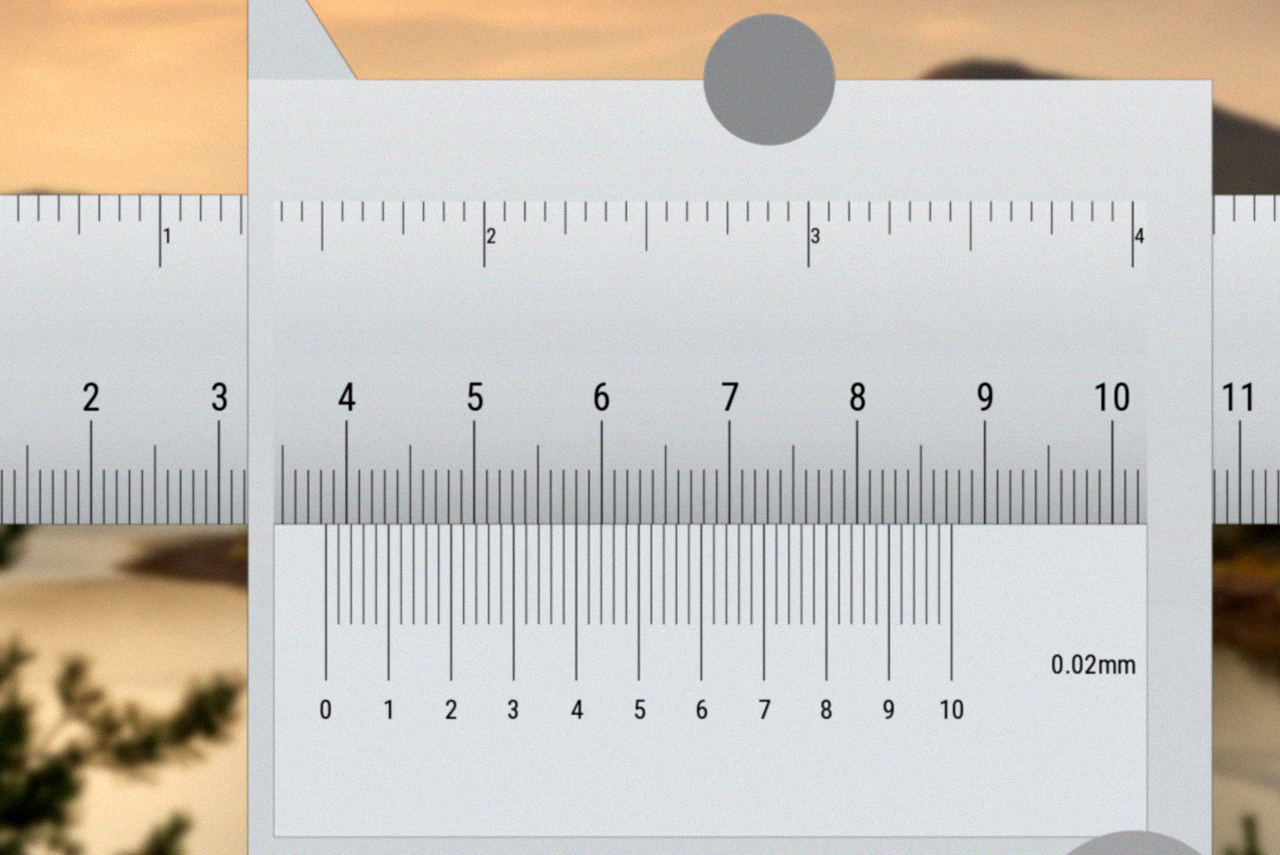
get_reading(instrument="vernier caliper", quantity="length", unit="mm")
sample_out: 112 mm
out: 38.4 mm
